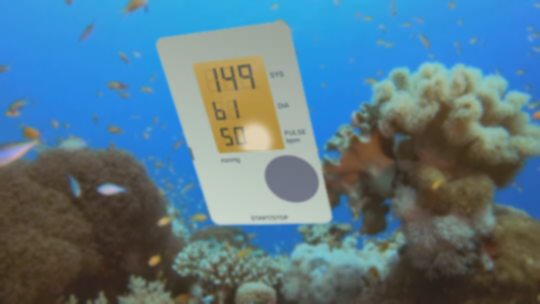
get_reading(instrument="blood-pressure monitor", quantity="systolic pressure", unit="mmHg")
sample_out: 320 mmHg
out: 149 mmHg
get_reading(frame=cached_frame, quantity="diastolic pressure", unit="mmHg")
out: 61 mmHg
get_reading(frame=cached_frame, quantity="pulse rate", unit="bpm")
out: 50 bpm
